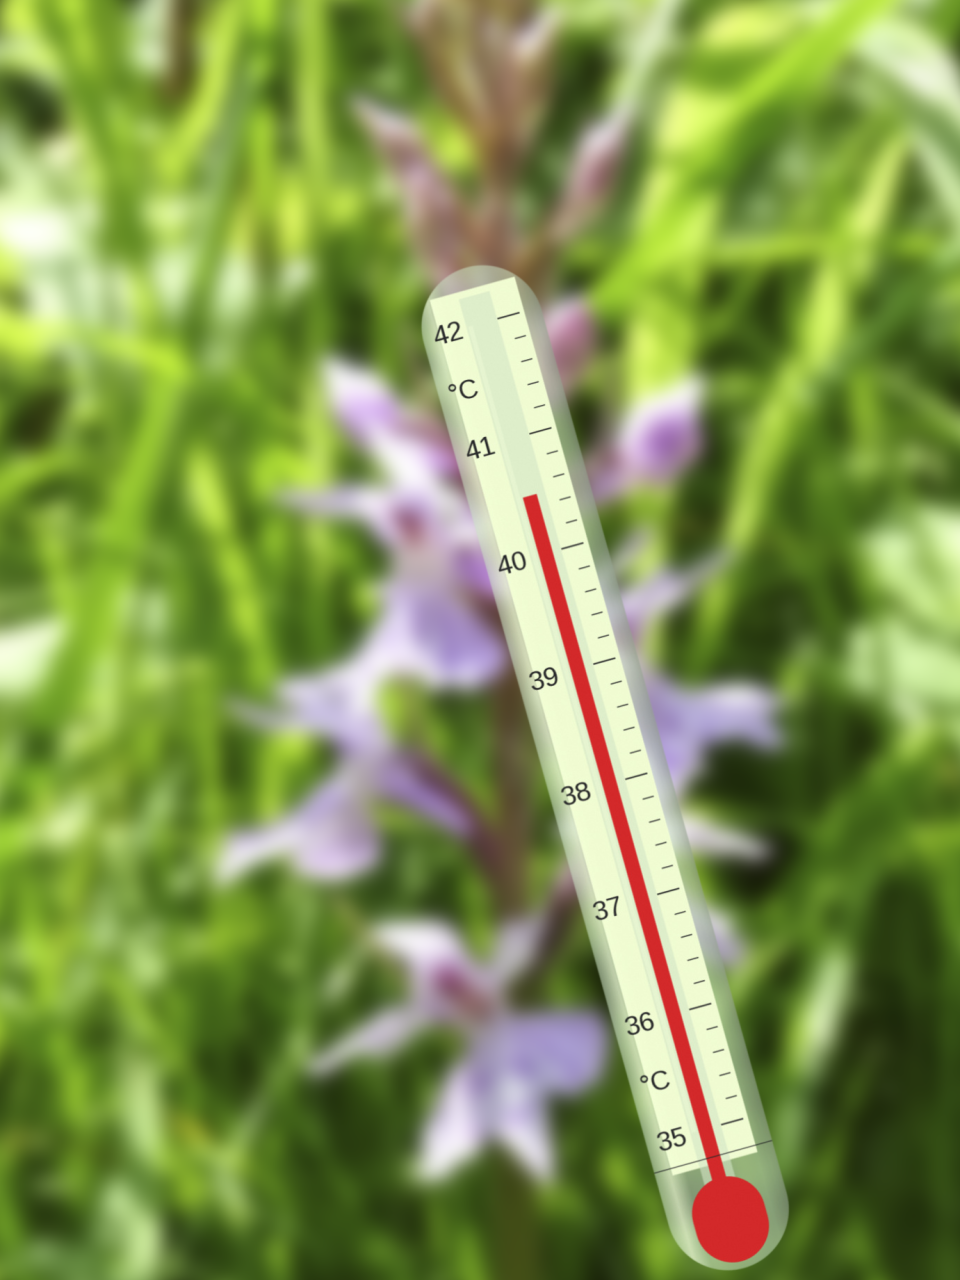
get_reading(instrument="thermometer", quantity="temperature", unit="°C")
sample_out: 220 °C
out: 40.5 °C
